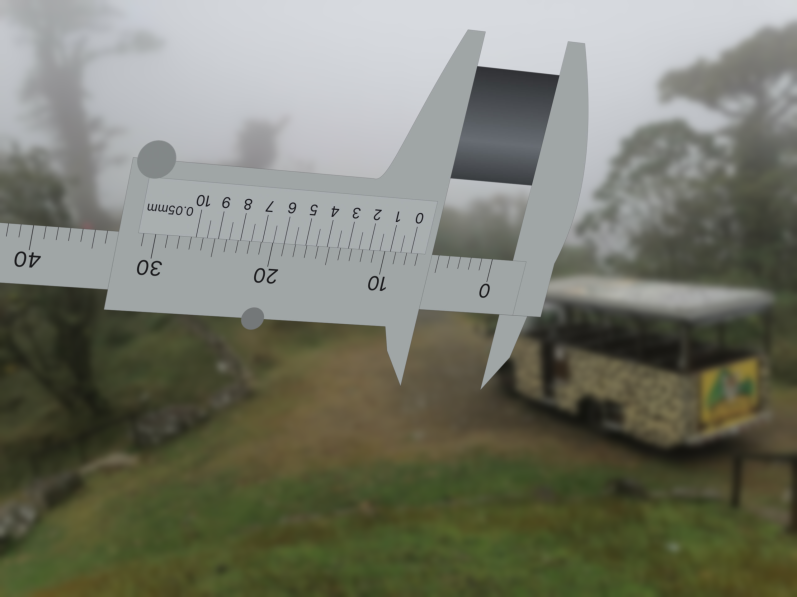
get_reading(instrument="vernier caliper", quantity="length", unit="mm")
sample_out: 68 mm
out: 7.6 mm
